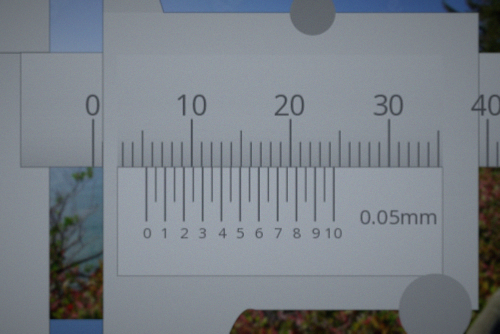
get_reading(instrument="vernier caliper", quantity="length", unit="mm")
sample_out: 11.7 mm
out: 5.4 mm
